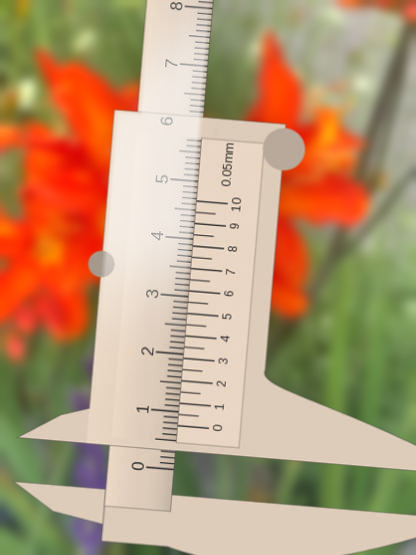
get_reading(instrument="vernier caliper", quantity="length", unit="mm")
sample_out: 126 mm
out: 7.6 mm
